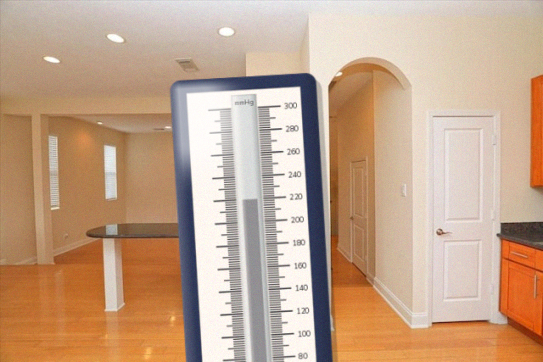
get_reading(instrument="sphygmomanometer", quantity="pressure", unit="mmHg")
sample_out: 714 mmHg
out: 220 mmHg
